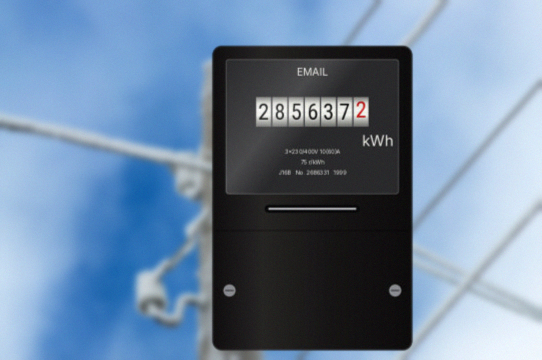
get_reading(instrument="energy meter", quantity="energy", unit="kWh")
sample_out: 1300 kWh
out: 285637.2 kWh
